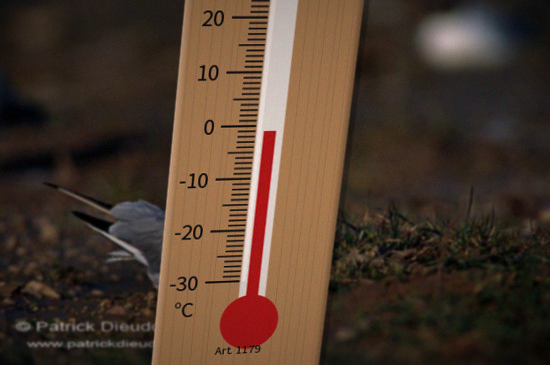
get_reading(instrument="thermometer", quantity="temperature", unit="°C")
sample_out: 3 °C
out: -1 °C
